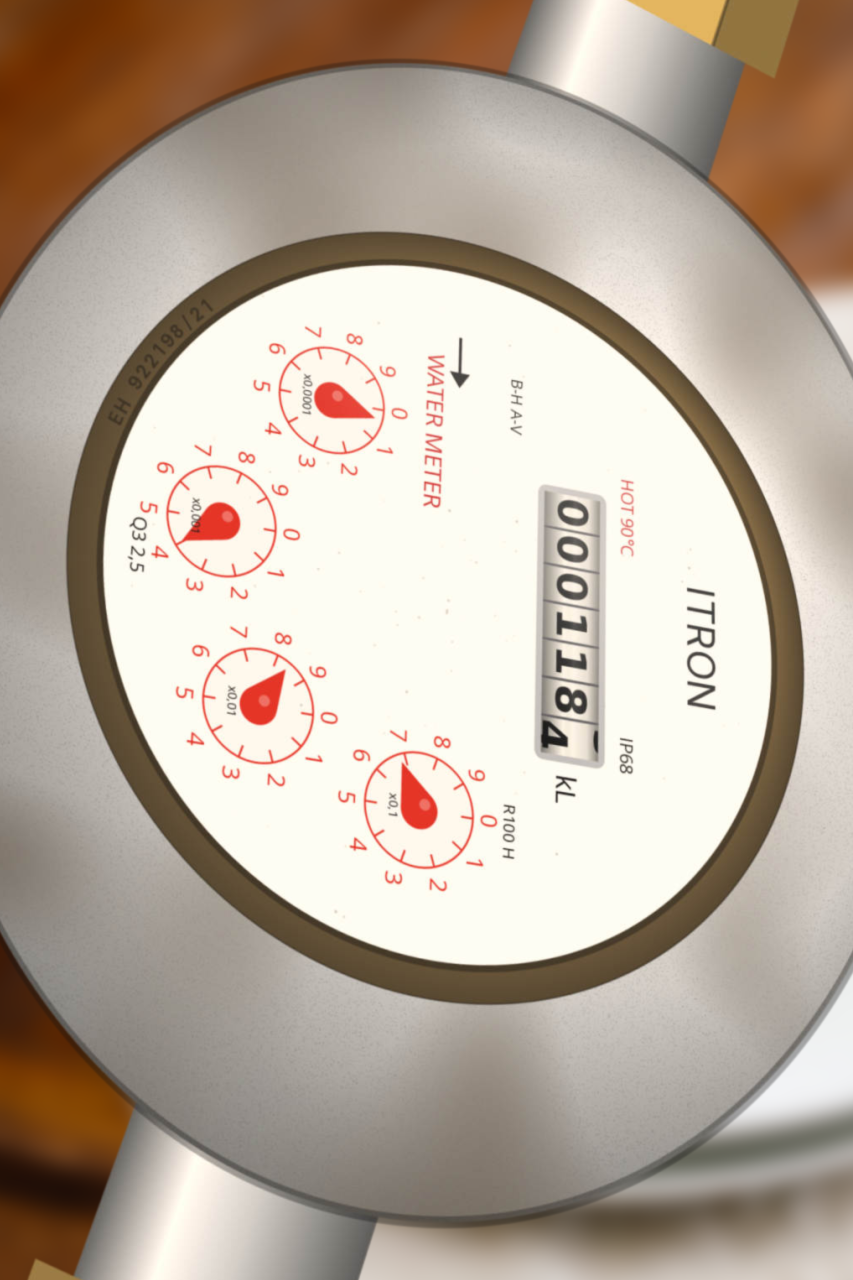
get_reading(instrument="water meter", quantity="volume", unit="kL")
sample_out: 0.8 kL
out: 1183.6840 kL
